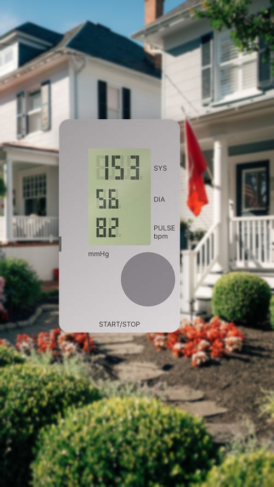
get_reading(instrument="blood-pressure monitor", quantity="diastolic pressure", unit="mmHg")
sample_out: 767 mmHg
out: 56 mmHg
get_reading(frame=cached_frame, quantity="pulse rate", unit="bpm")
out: 82 bpm
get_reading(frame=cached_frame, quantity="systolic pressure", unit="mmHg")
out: 153 mmHg
